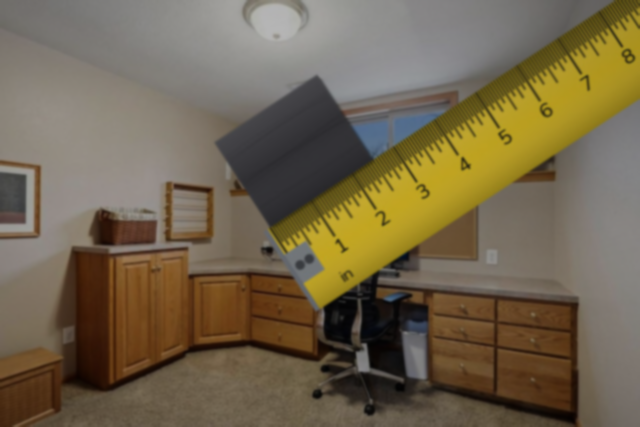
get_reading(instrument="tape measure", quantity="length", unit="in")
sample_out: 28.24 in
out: 2.5 in
